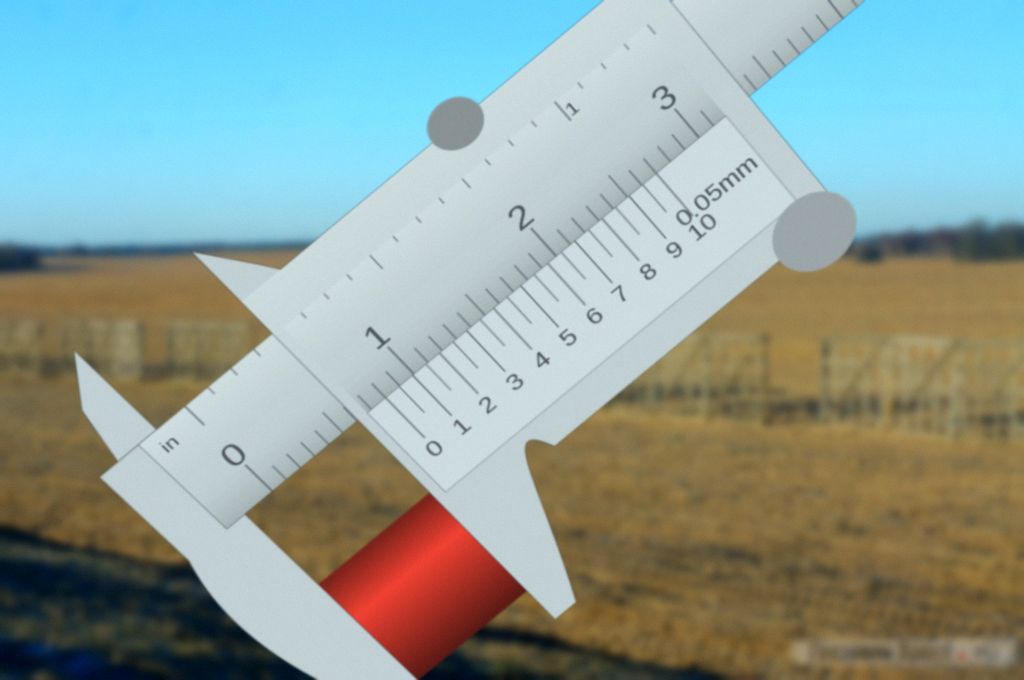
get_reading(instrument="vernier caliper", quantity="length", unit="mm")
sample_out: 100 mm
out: 8.0 mm
